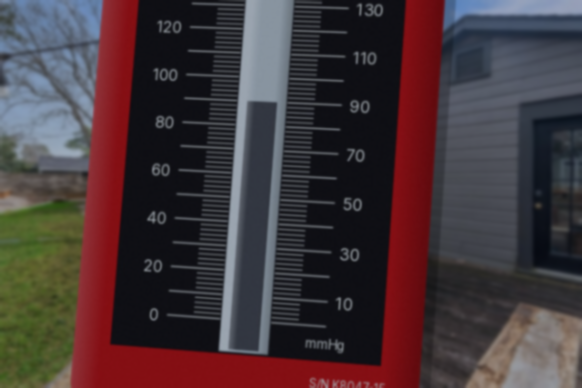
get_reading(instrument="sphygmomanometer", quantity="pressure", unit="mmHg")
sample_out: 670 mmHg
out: 90 mmHg
